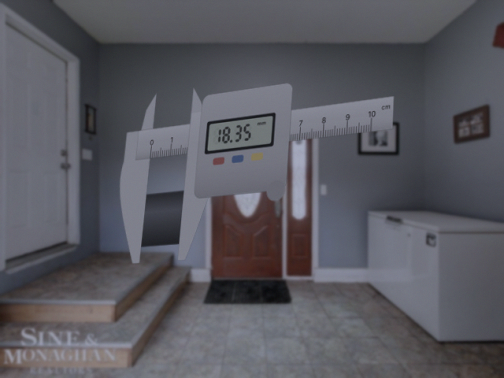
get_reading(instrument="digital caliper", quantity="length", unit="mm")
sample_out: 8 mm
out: 18.35 mm
